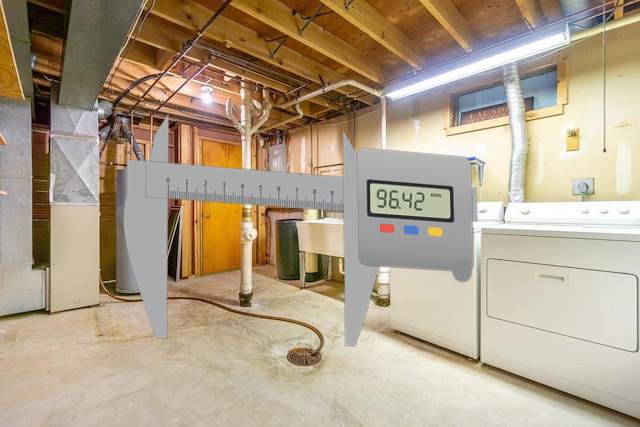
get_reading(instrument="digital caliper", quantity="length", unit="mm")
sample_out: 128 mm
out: 96.42 mm
